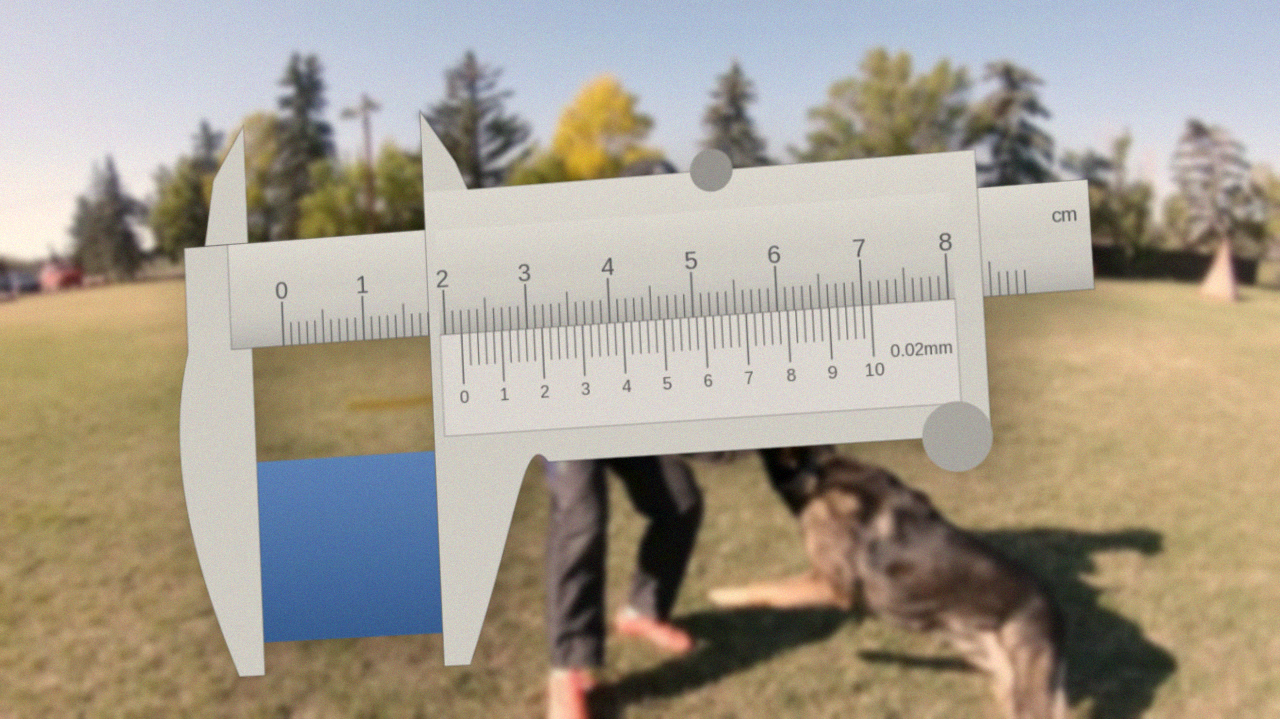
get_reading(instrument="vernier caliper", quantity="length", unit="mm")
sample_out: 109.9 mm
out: 22.0 mm
